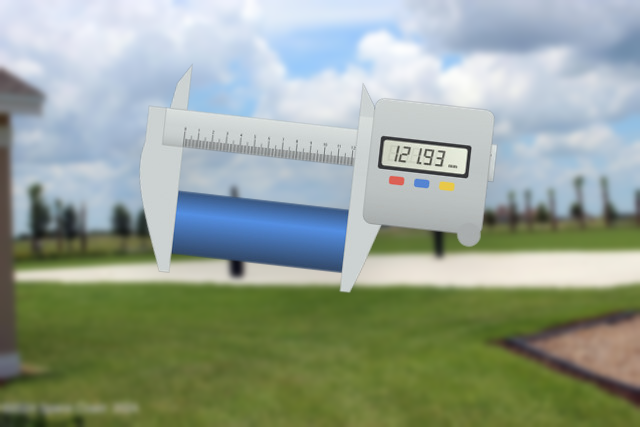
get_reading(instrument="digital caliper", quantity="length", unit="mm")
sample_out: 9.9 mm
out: 121.93 mm
